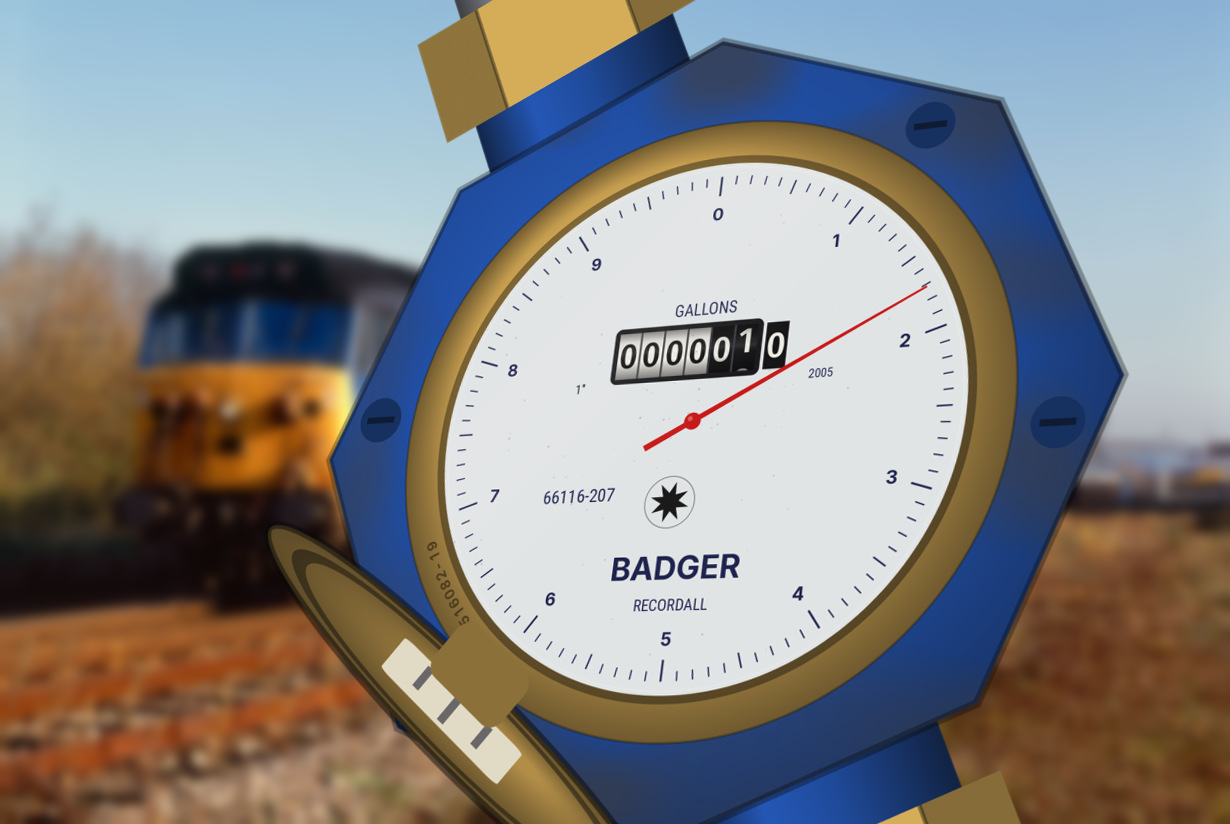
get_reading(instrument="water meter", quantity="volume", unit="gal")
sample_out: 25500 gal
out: 11.7 gal
